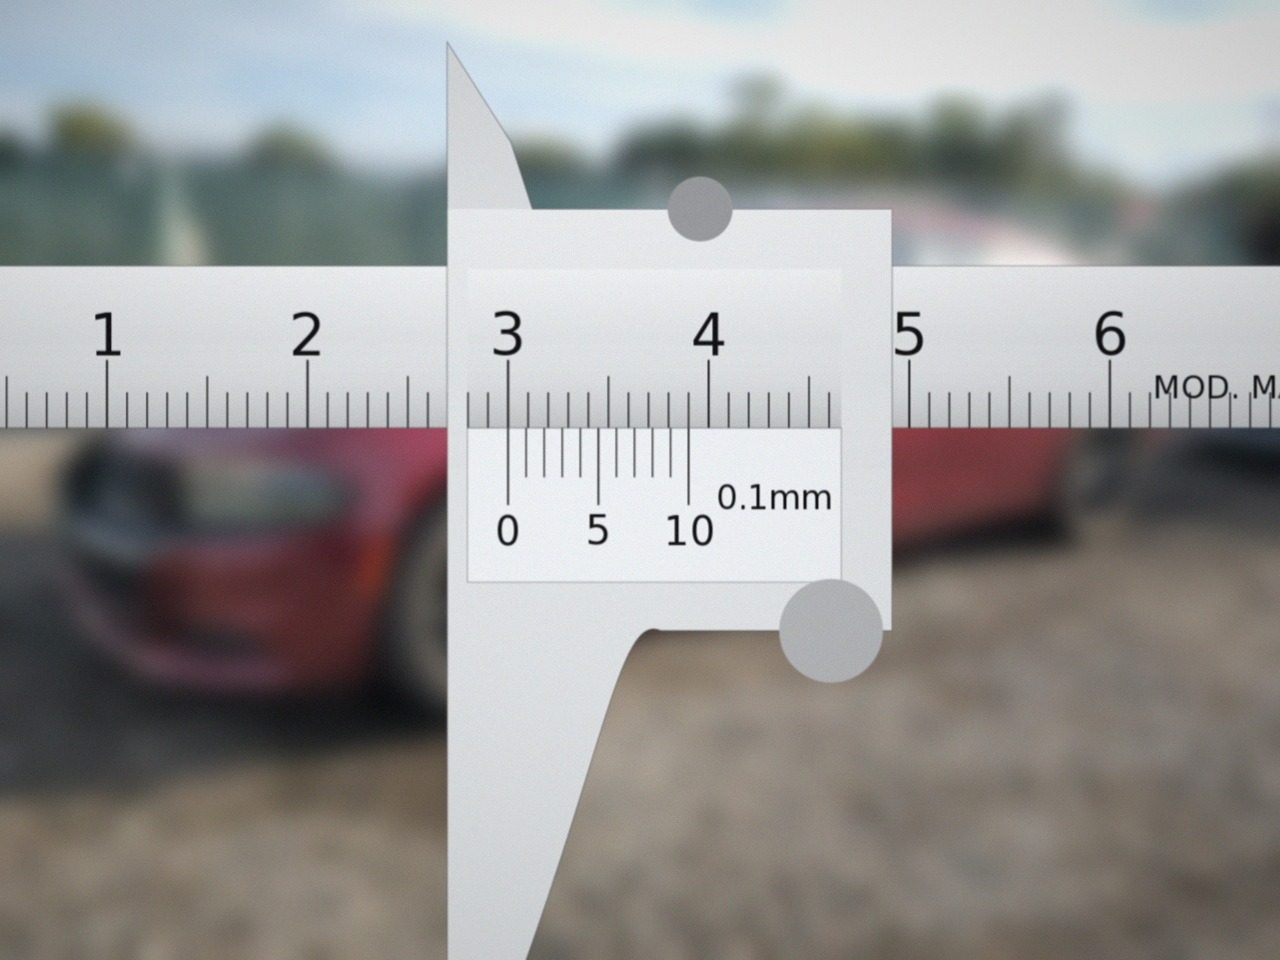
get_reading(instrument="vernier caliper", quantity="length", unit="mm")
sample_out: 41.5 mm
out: 30.0 mm
